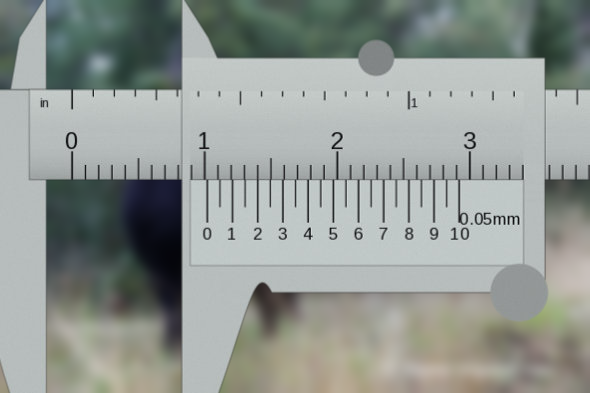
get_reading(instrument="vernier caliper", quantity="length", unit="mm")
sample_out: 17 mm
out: 10.2 mm
